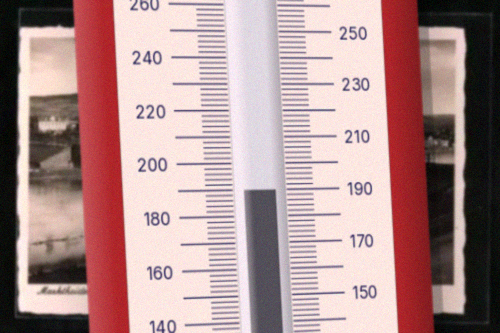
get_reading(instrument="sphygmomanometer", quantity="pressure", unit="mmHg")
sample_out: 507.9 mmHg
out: 190 mmHg
